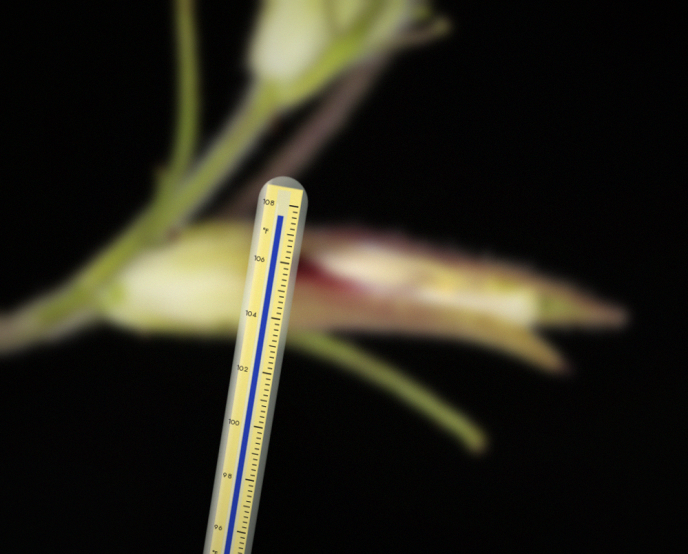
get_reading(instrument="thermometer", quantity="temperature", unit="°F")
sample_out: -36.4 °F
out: 107.6 °F
